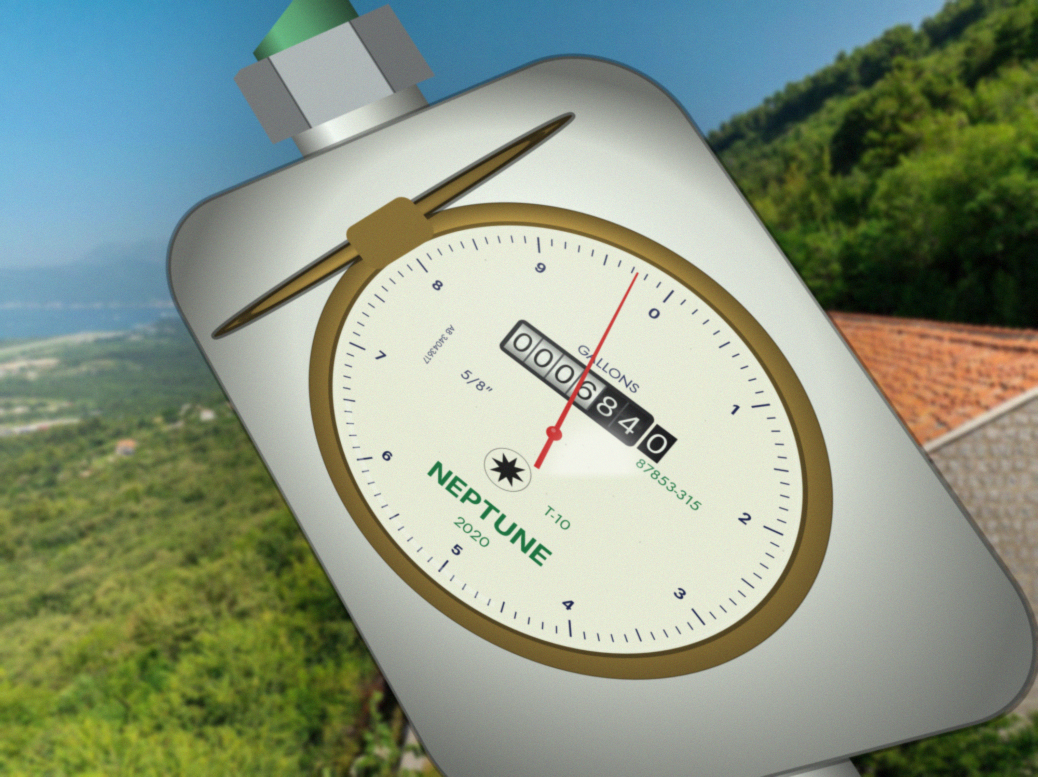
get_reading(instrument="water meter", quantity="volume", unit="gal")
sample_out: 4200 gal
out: 6839.7 gal
